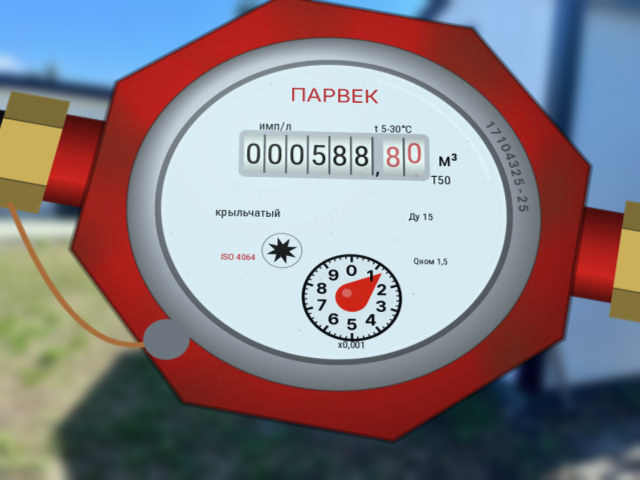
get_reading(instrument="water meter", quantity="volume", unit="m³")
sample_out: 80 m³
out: 588.801 m³
